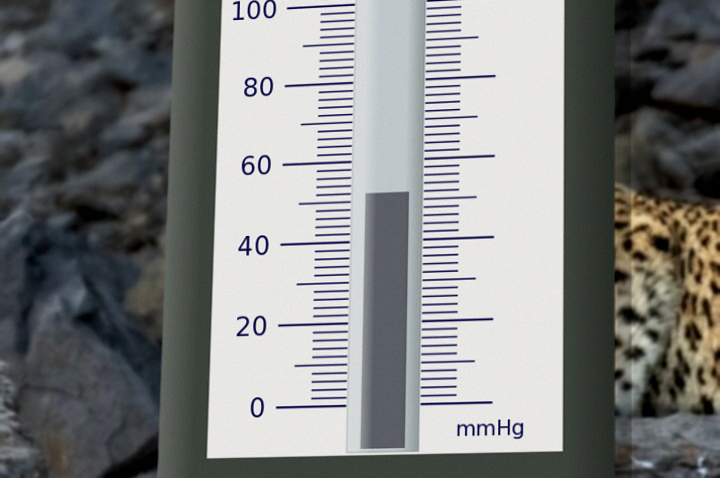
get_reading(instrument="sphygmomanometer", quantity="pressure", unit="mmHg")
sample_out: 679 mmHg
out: 52 mmHg
